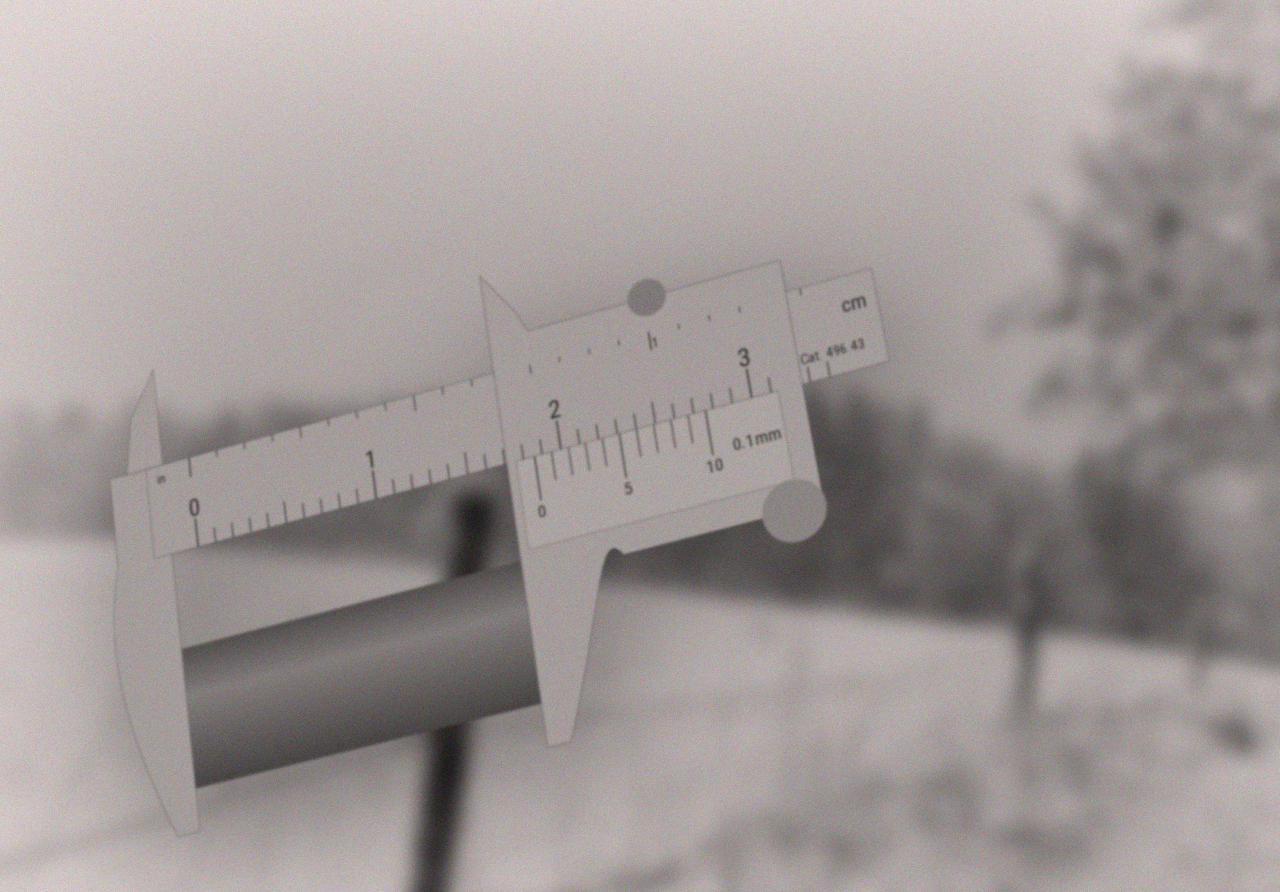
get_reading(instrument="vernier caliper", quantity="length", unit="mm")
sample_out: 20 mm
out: 18.6 mm
